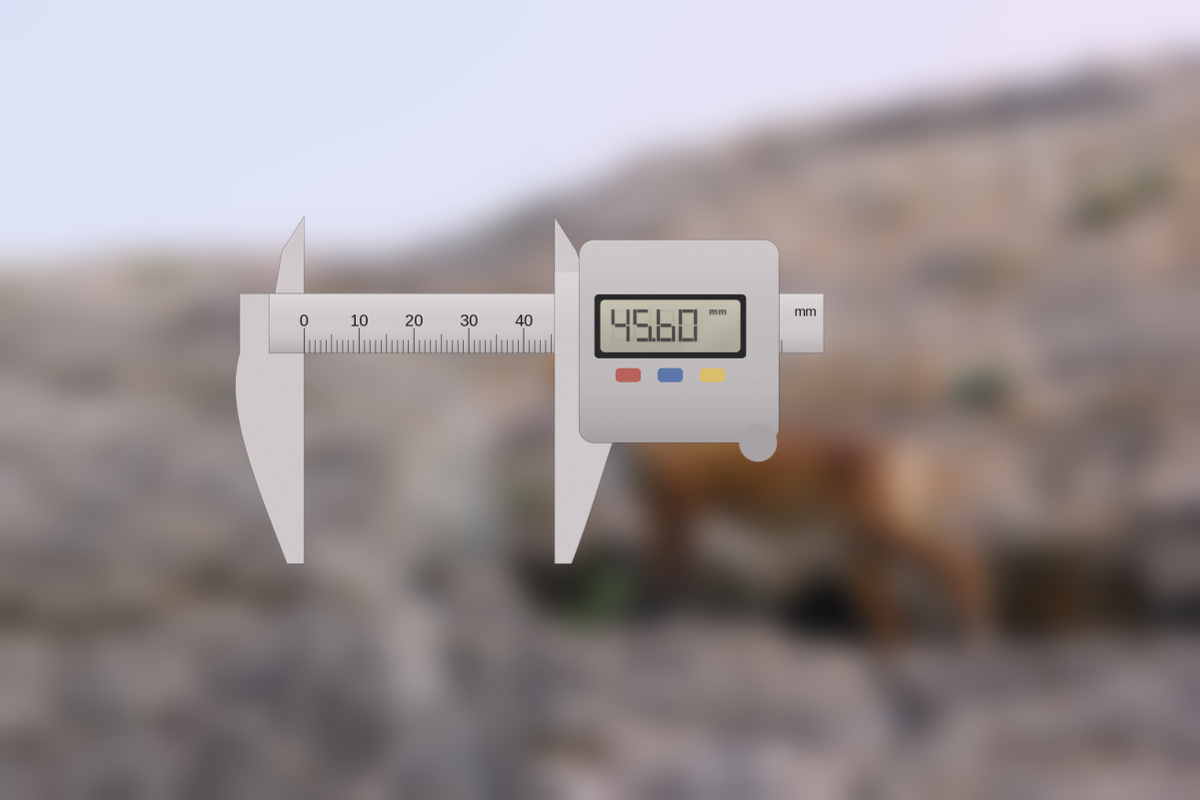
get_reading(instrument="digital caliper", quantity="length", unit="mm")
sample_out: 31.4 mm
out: 45.60 mm
